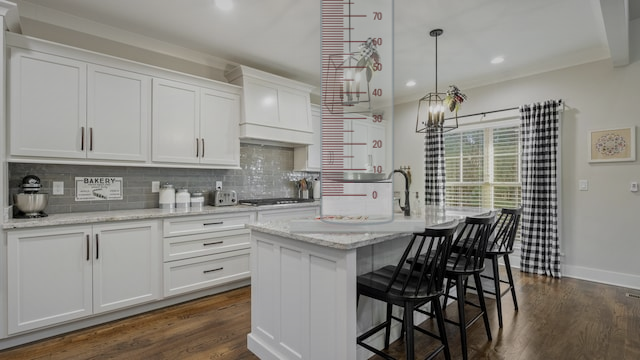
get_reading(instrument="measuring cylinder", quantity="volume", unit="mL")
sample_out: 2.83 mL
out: 5 mL
